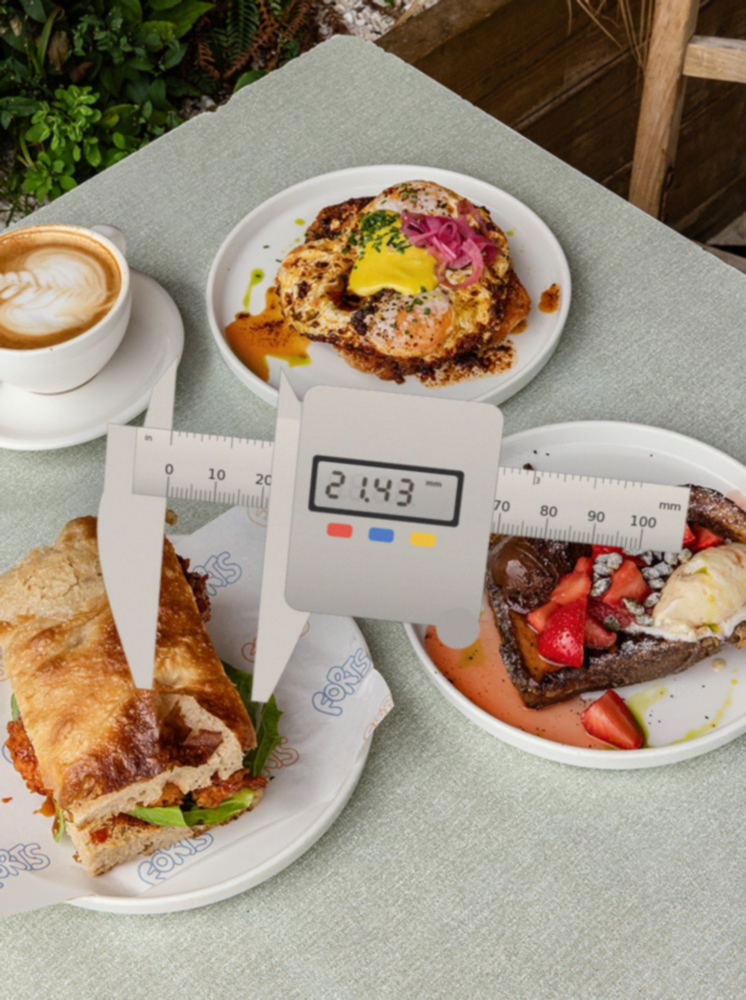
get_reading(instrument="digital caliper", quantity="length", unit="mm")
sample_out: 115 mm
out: 21.43 mm
